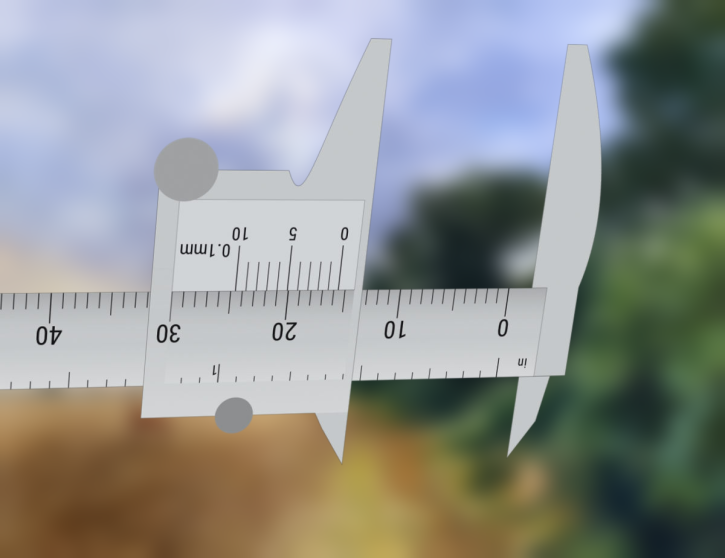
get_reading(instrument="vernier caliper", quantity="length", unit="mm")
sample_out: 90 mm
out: 15.6 mm
